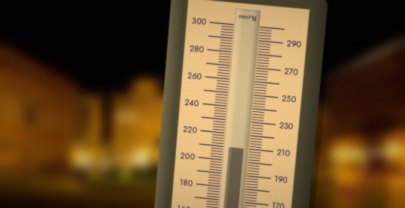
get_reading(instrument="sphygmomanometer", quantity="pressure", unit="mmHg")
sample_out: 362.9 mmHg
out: 210 mmHg
